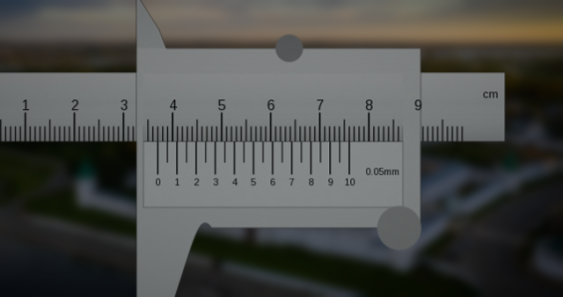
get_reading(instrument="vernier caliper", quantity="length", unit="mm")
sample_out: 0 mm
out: 37.0 mm
